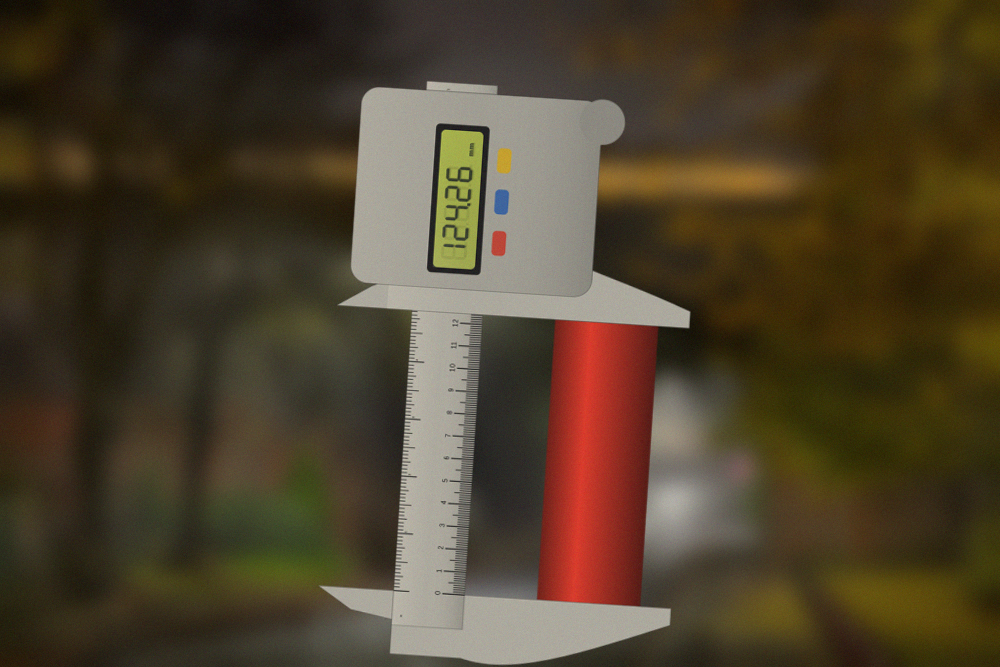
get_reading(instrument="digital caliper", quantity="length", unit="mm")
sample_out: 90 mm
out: 124.26 mm
